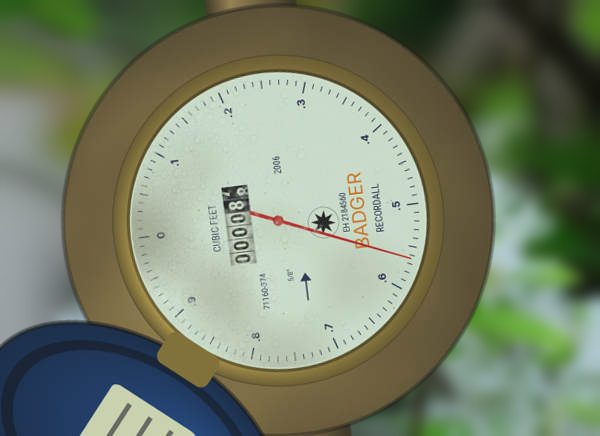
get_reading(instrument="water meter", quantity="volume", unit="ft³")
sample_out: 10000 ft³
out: 87.56 ft³
